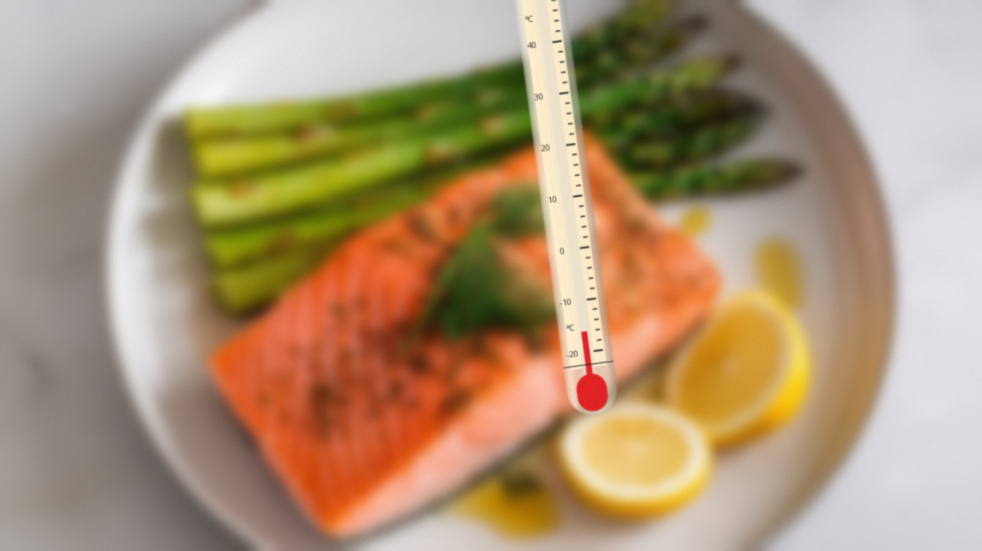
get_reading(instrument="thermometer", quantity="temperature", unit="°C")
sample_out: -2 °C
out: -16 °C
